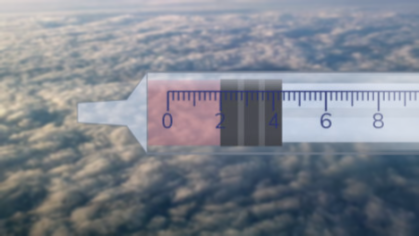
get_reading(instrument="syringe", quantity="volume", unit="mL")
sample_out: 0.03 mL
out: 2 mL
